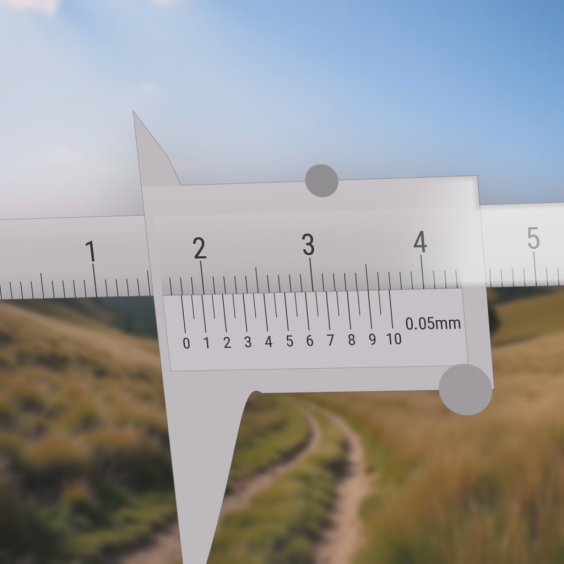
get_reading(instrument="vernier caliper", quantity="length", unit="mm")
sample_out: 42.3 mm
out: 17.9 mm
